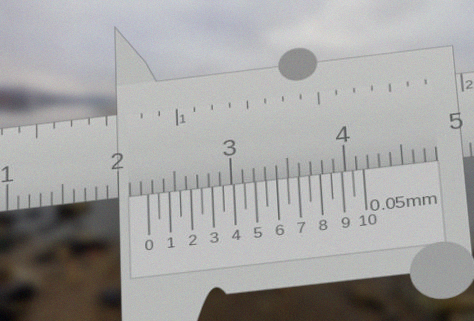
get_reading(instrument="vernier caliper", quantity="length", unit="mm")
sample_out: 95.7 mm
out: 22.6 mm
